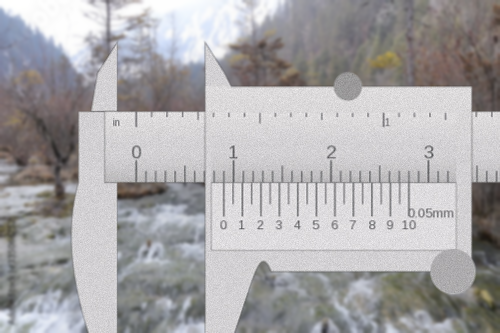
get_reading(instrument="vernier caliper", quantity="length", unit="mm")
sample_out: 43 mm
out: 9.0 mm
